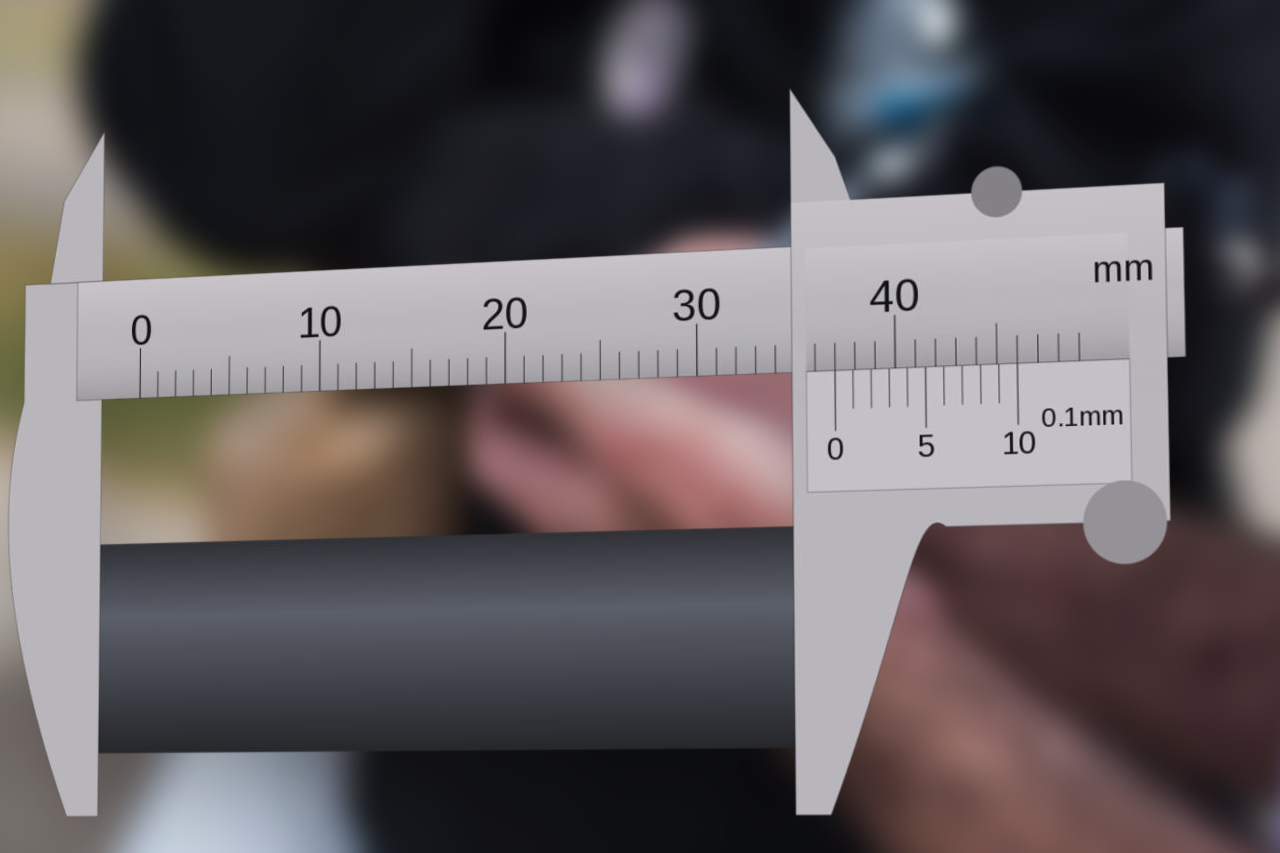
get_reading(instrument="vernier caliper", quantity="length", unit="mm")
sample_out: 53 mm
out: 37.0 mm
